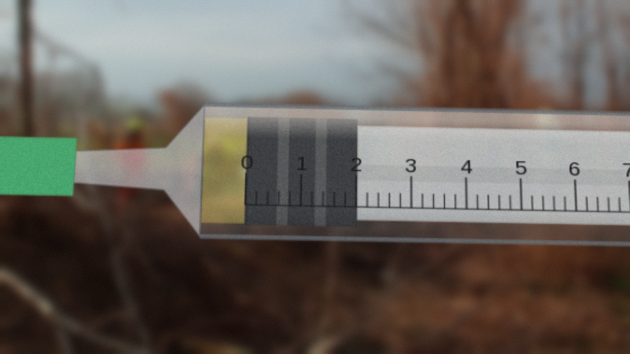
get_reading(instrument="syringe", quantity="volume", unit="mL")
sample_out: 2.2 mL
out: 0 mL
